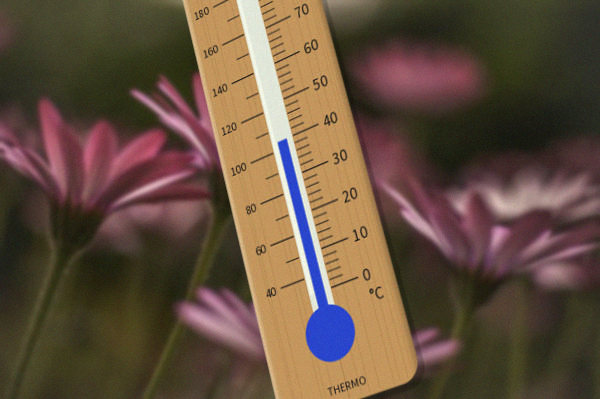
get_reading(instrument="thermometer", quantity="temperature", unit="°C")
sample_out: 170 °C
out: 40 °C
